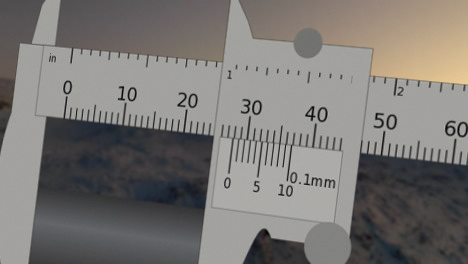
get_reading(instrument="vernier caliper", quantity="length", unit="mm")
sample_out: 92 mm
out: 27.8 mm
